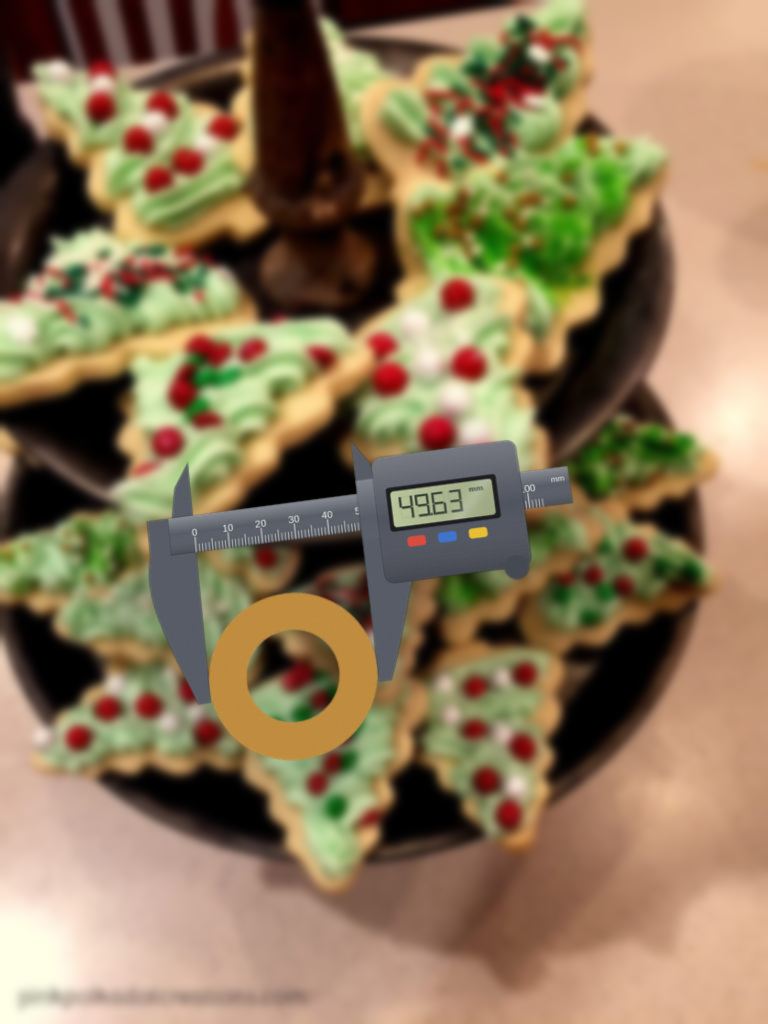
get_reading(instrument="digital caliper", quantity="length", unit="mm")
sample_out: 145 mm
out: 49.63 mm
